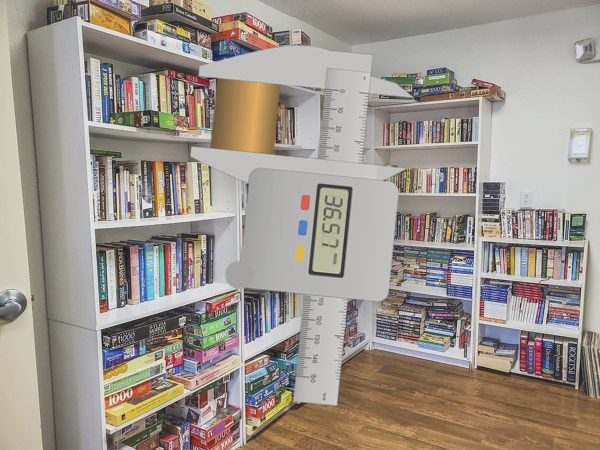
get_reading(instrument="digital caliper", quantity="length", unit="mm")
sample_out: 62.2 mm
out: 36.57 mm
